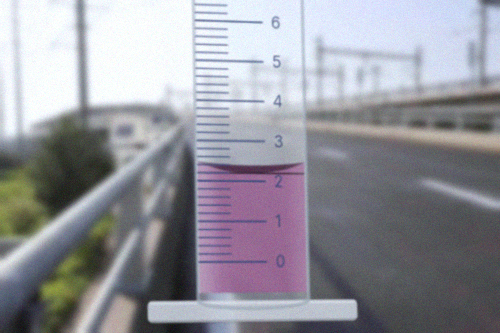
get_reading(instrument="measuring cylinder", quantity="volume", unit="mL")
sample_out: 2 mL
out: 2.2 mL
